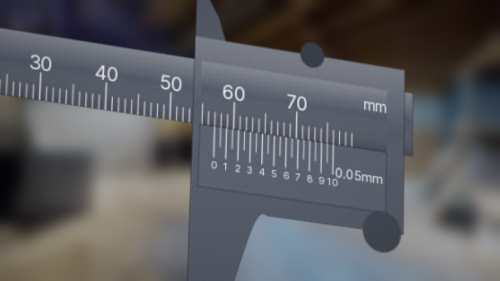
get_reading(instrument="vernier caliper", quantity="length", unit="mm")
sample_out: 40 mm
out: 57.0 mm
